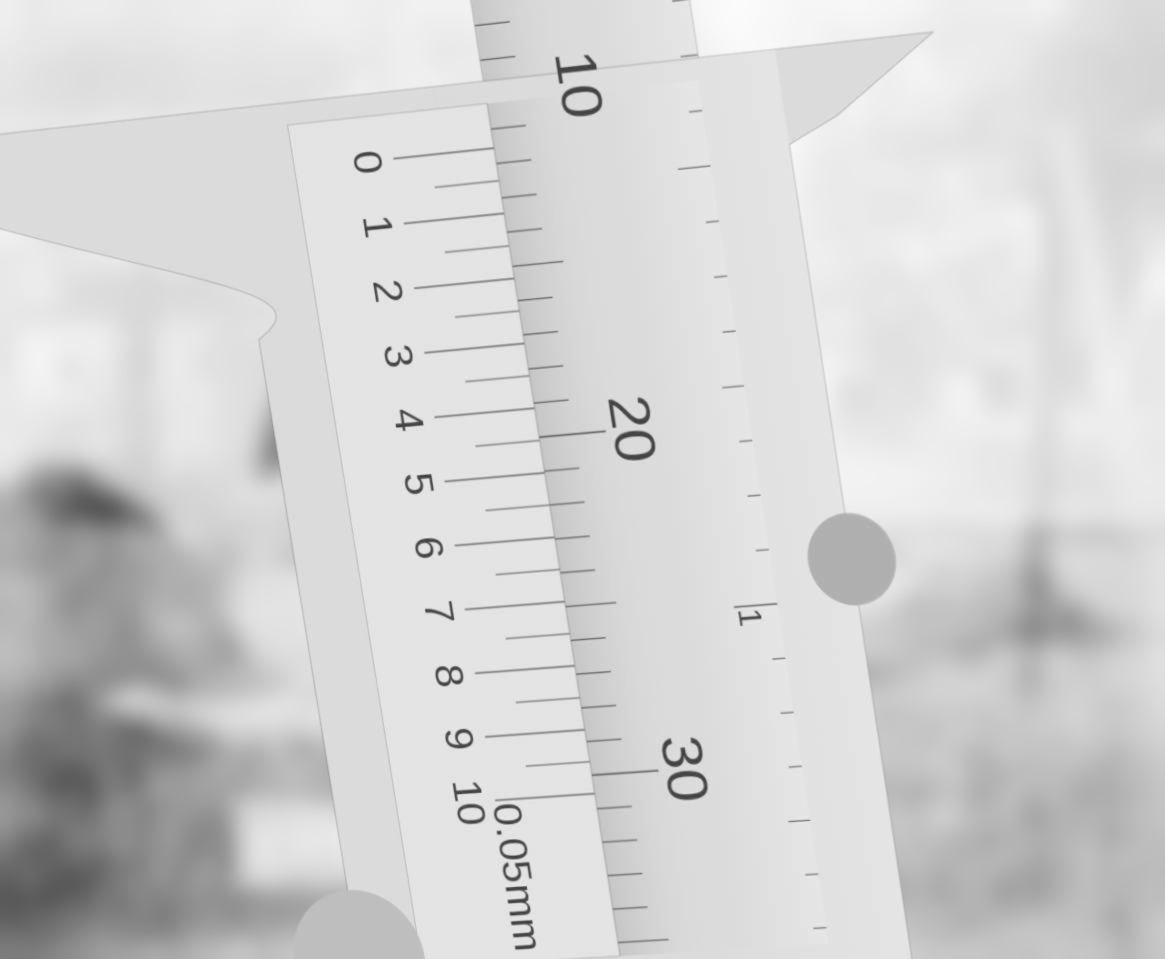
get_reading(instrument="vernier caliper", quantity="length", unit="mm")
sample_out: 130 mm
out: 11.55 mm
